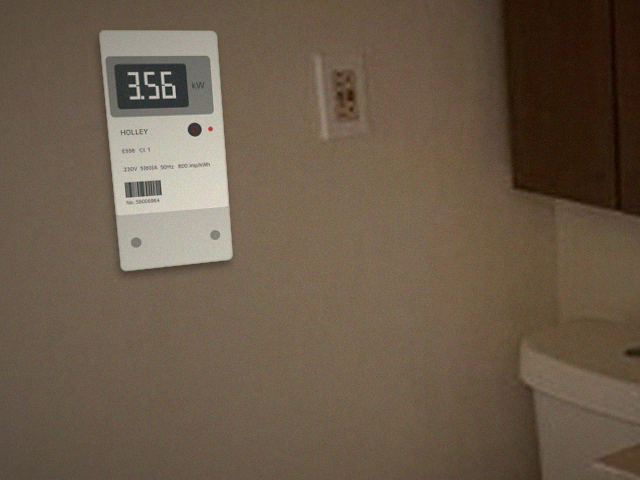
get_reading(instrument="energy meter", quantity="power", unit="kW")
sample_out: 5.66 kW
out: 3.56 kW
